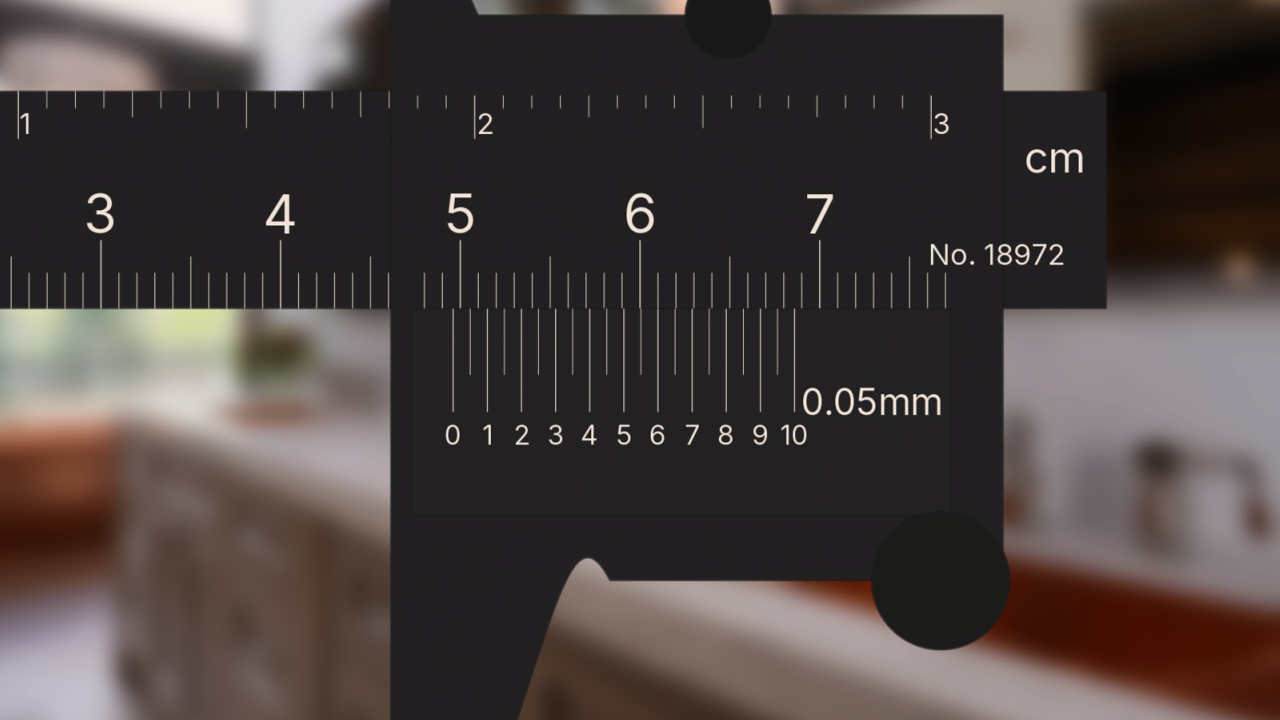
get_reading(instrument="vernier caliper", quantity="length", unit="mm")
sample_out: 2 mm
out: 49.6 mm
